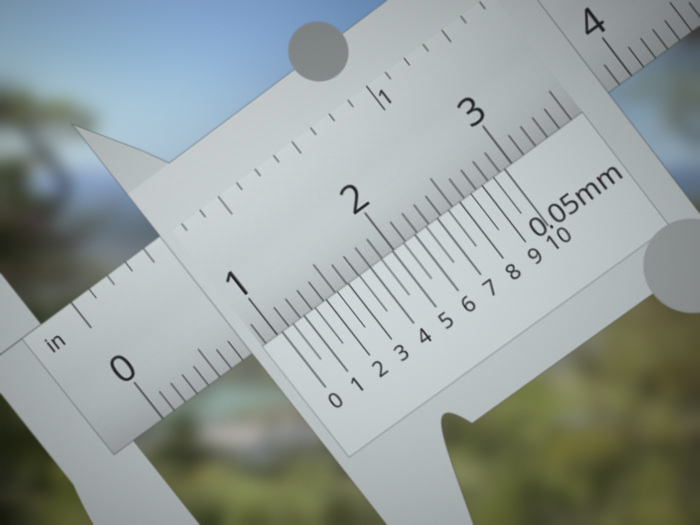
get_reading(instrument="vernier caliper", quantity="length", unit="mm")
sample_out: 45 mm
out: 10.4 mm
